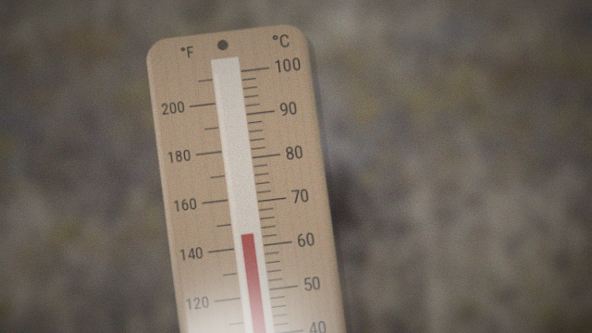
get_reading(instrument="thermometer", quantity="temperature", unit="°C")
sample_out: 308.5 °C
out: 63 °C
